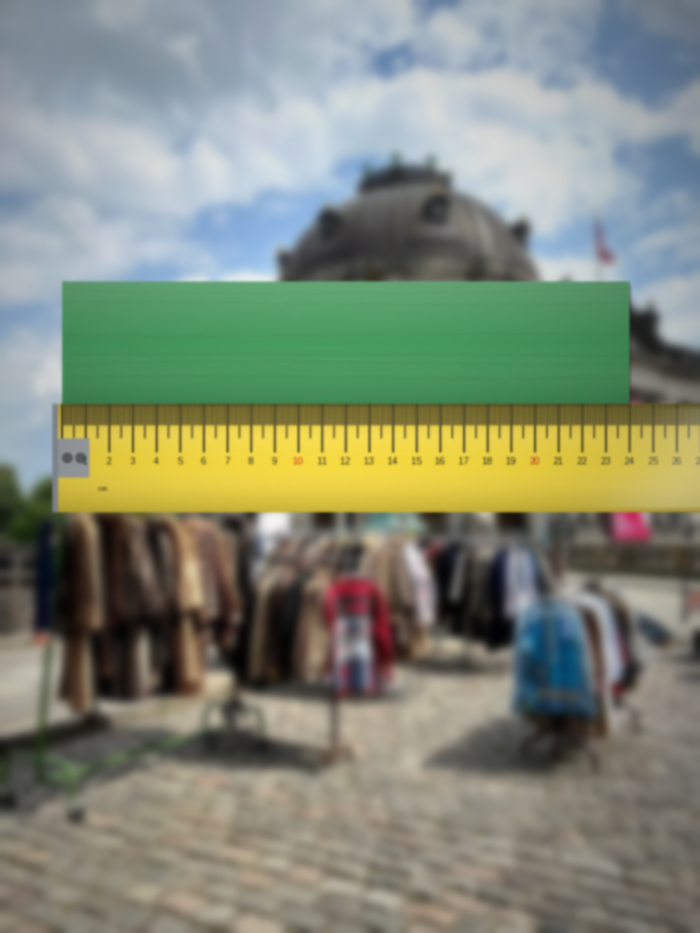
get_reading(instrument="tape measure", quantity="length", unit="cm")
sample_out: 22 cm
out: 24 cm
